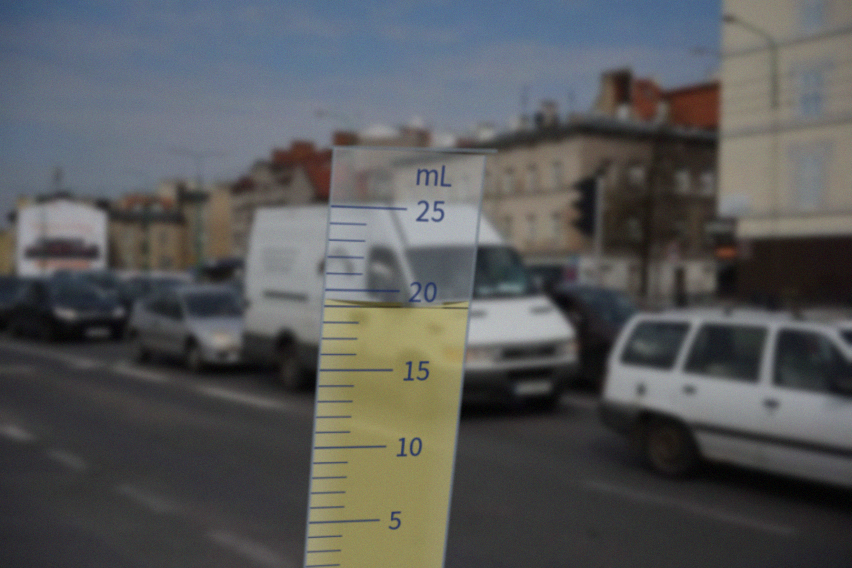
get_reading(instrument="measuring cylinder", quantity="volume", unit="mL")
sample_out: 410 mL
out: 19 mL
